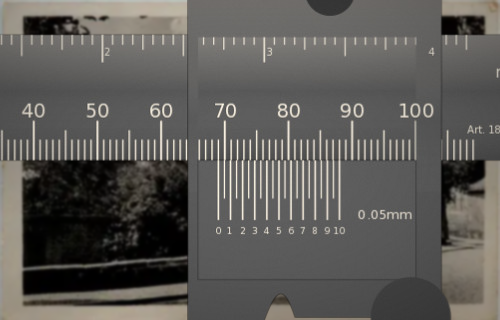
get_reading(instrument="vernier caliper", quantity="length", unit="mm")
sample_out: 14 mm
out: 69.0 mm
